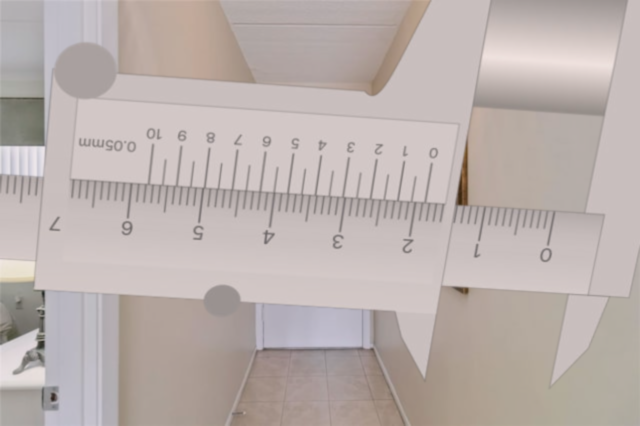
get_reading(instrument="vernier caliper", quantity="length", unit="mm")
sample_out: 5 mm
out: 18.6 mm
